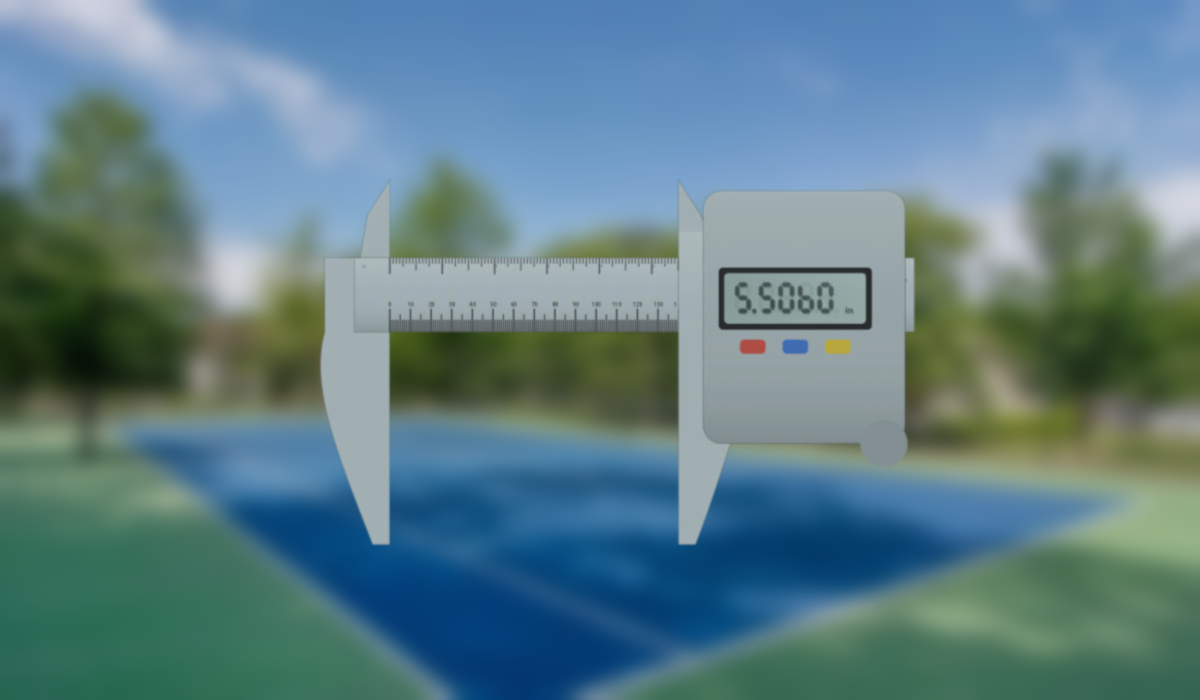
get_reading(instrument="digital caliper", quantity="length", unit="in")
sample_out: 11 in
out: 5.5060 in
